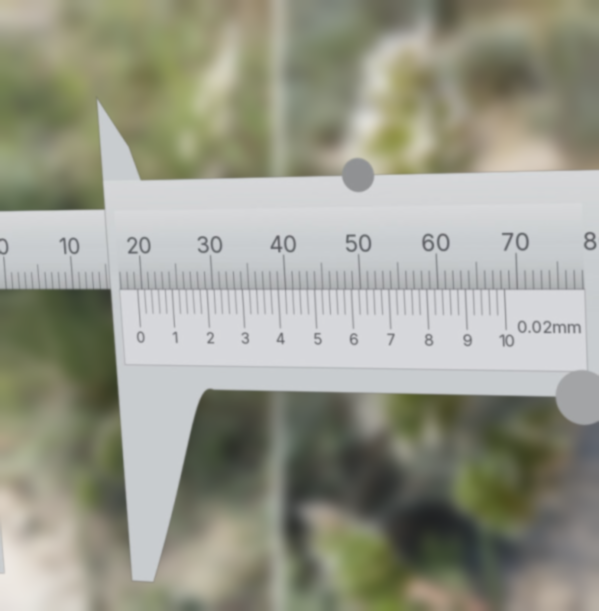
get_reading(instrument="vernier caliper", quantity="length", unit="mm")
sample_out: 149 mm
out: 19.4 mm
